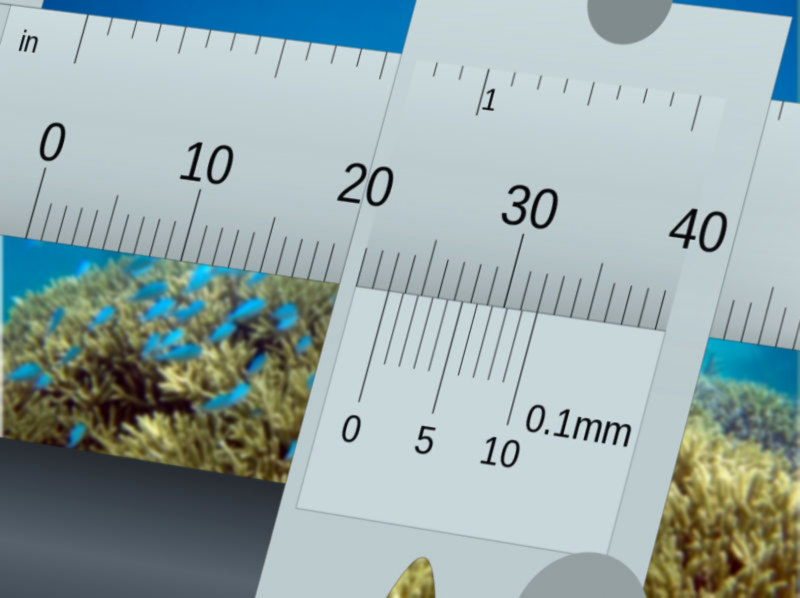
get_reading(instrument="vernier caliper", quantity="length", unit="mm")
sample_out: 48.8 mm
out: 23.0 mm
